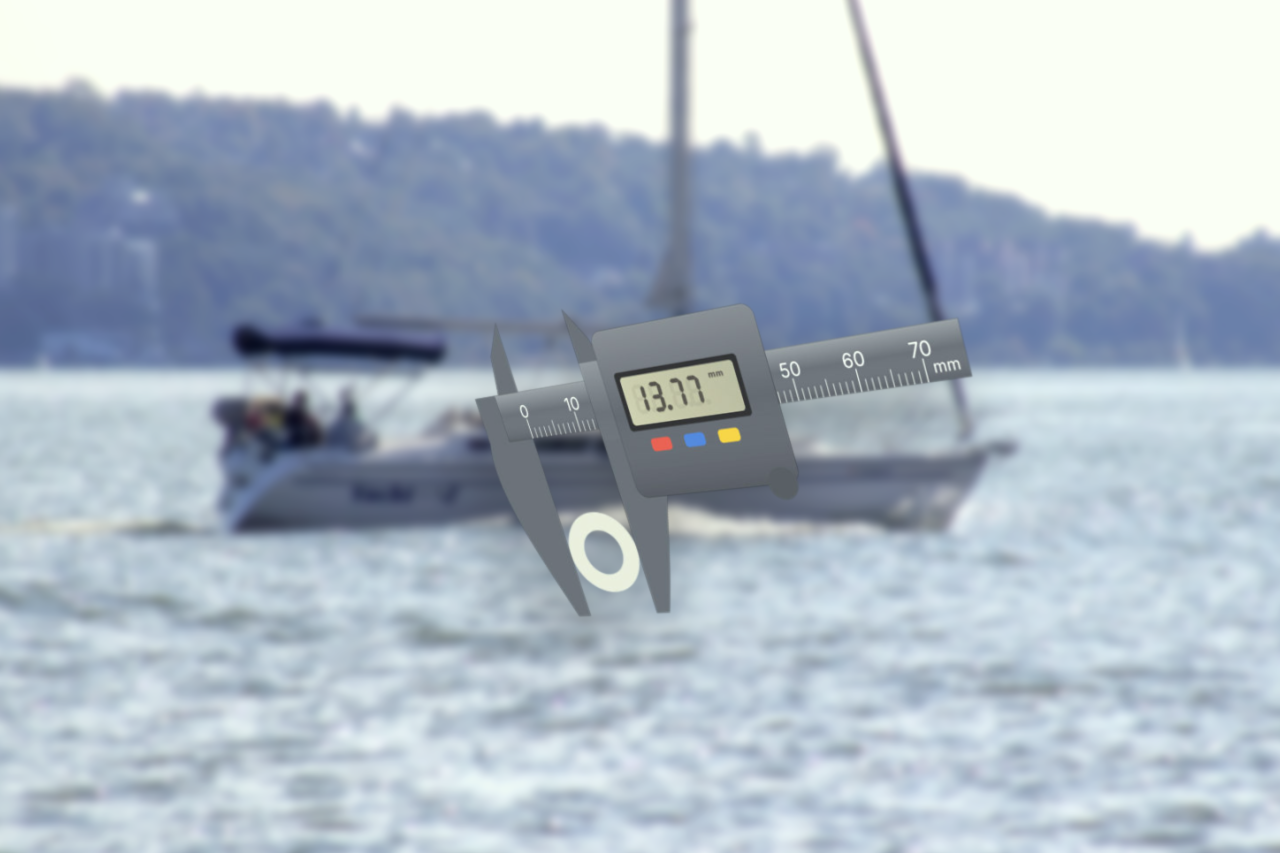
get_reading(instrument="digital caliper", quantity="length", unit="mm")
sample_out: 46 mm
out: 13.77 mm
